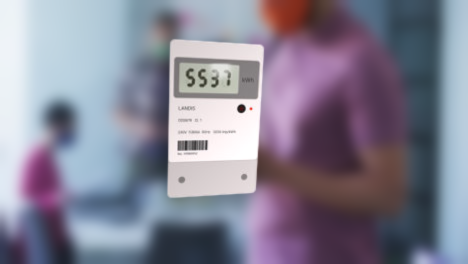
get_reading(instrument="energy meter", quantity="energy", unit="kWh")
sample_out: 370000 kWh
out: 5537 kWh
